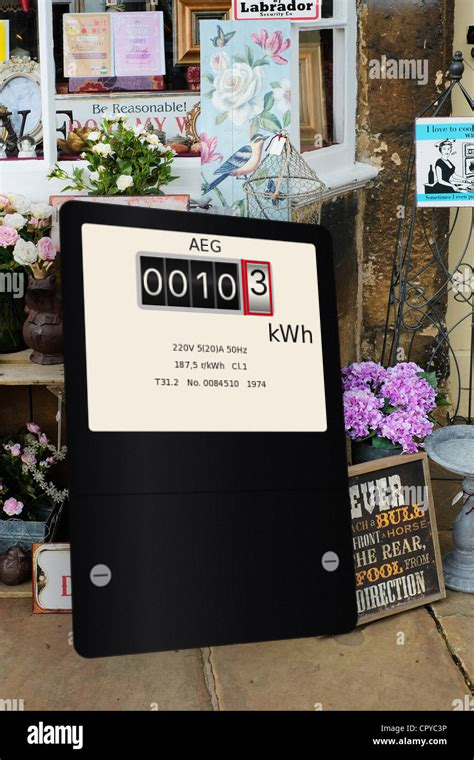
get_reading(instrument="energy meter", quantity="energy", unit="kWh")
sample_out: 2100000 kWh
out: 10.3 kWh
